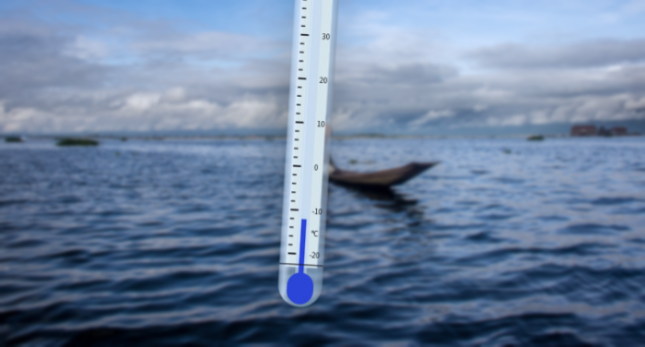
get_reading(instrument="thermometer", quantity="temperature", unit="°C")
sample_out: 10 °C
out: -12 °C
